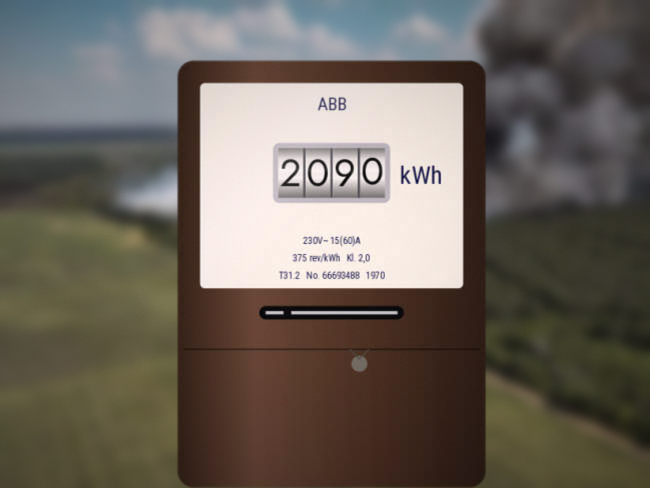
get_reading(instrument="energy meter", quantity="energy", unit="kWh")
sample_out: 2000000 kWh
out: 2090 kWh
